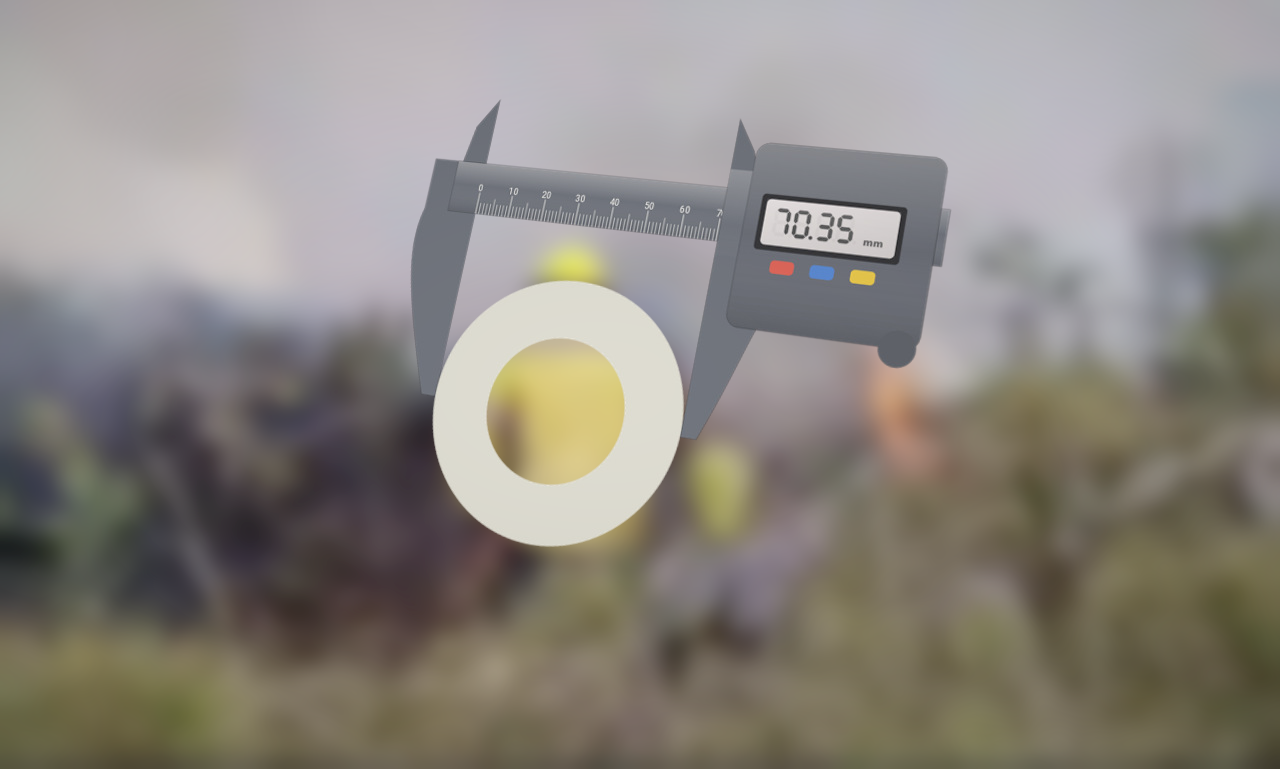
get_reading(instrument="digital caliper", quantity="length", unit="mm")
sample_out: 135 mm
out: 70.35 mm
